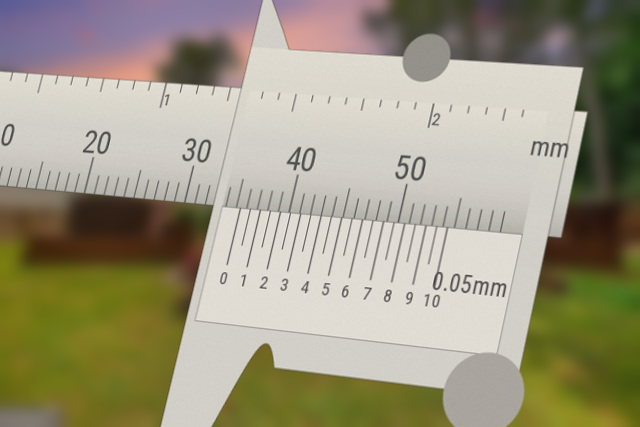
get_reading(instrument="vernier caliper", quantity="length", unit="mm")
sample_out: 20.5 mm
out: 35.4 mm
